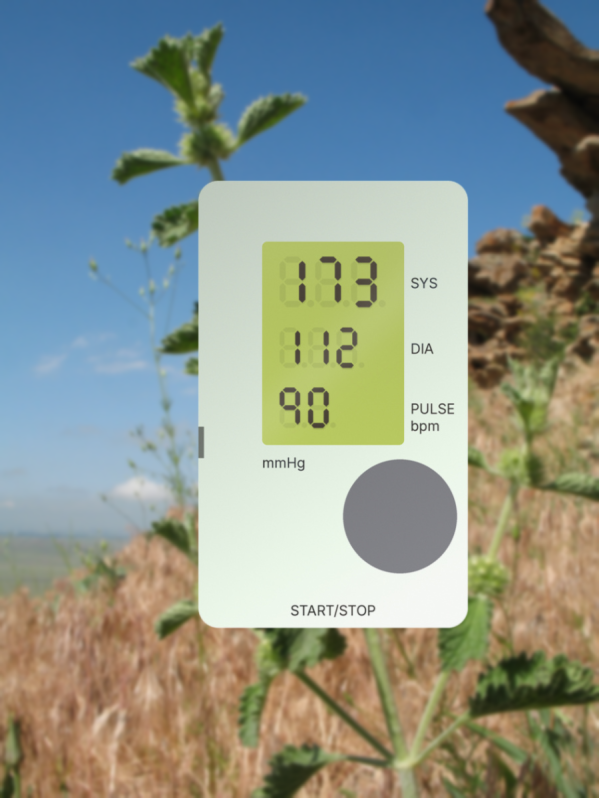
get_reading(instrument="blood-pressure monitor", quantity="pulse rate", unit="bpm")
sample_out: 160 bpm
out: 90 bpm
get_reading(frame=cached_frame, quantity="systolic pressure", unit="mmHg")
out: 173 mmHg
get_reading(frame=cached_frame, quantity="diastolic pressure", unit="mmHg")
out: 112 mmHg
